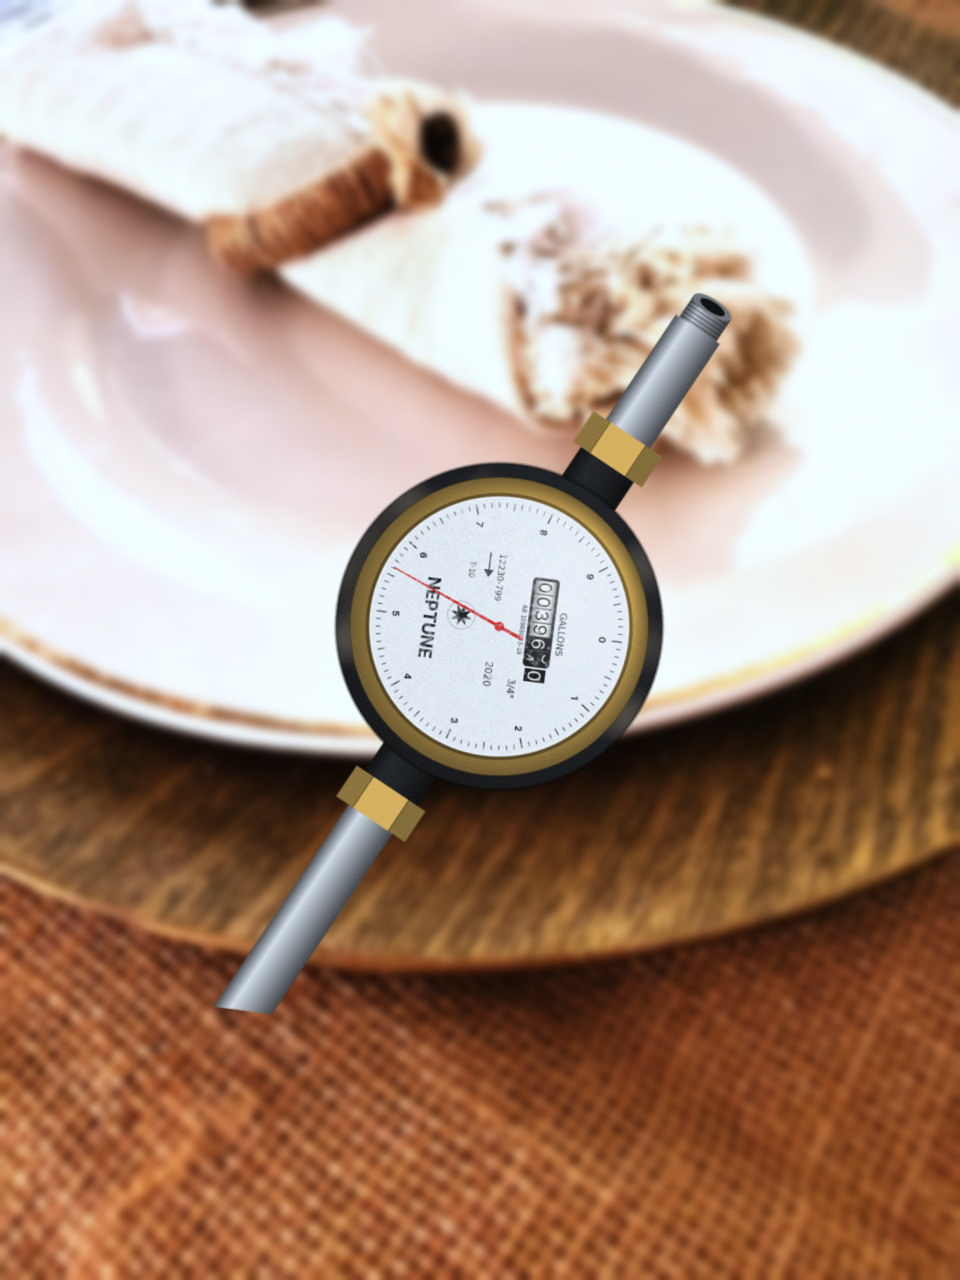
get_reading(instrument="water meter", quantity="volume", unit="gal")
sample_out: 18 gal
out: 39635.6 gal
